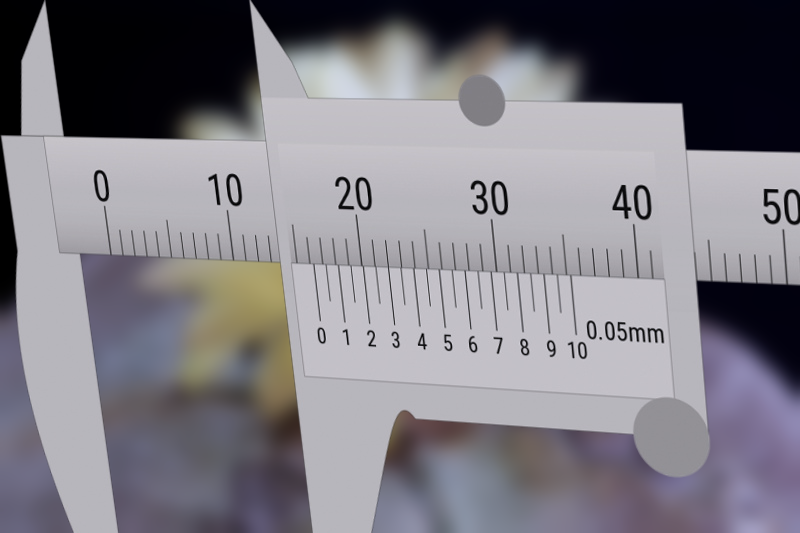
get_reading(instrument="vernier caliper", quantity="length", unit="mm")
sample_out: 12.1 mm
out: 16.3 mm
